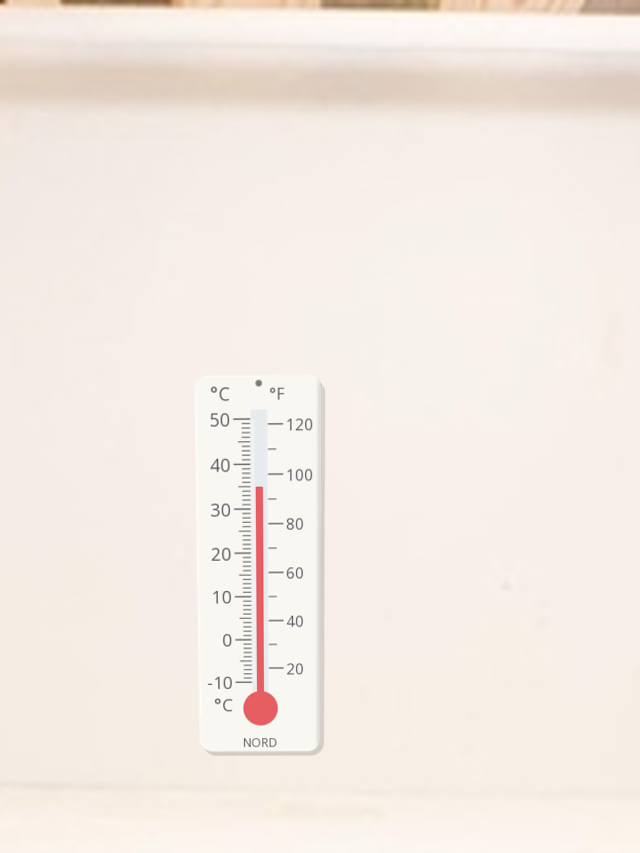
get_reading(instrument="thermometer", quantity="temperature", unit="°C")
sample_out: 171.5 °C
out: 35 °C
